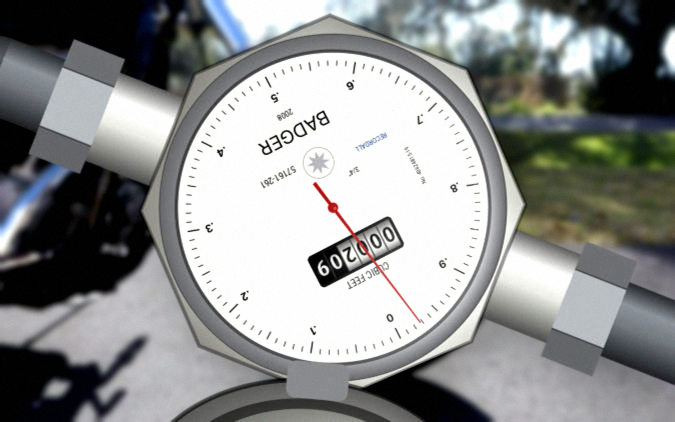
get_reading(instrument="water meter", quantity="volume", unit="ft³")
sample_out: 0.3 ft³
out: 208.97 ft³
